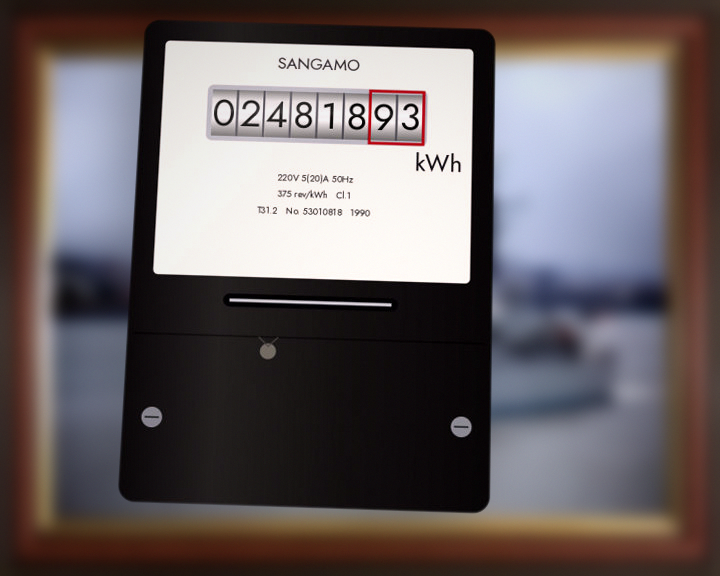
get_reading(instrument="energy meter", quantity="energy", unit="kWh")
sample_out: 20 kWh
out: 24818.93 kWh
